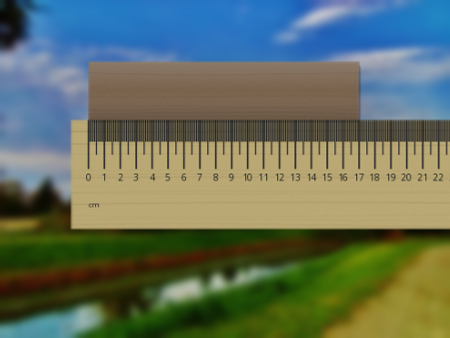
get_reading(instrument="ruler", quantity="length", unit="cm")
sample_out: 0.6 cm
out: 17 cm
